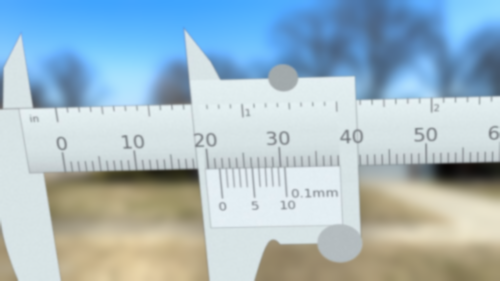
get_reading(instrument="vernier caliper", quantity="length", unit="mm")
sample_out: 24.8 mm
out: 21.6 mm
